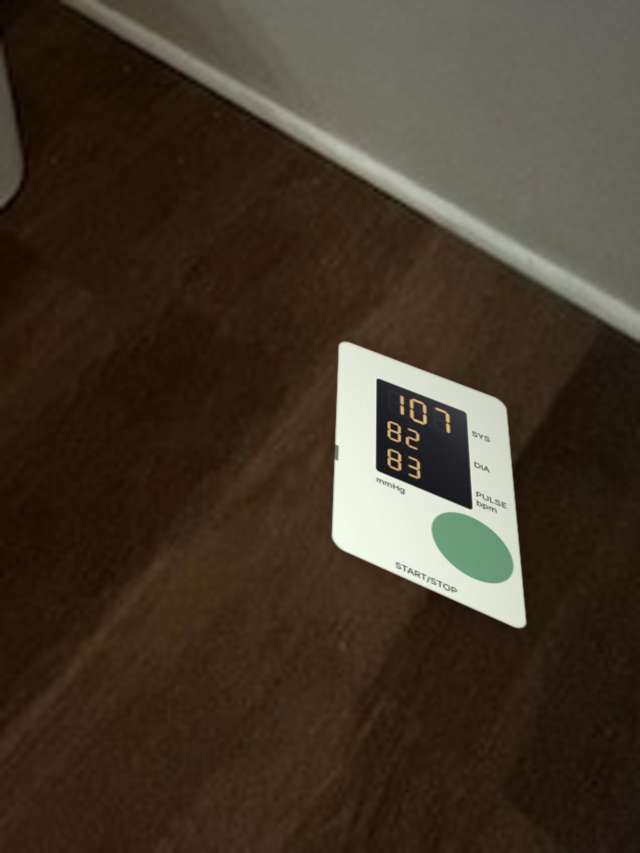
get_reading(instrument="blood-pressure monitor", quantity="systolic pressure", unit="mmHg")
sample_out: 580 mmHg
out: 107 mmHg
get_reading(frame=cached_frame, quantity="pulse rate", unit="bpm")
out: 83 bpm
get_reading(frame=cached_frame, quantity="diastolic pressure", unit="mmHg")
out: 82 mmHg
